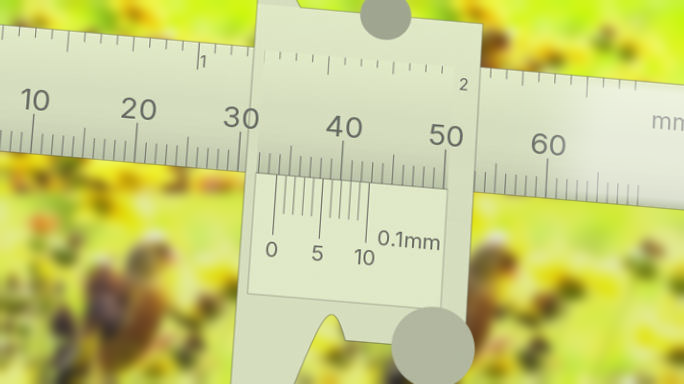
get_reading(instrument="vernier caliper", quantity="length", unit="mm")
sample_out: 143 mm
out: 33.8 mm
